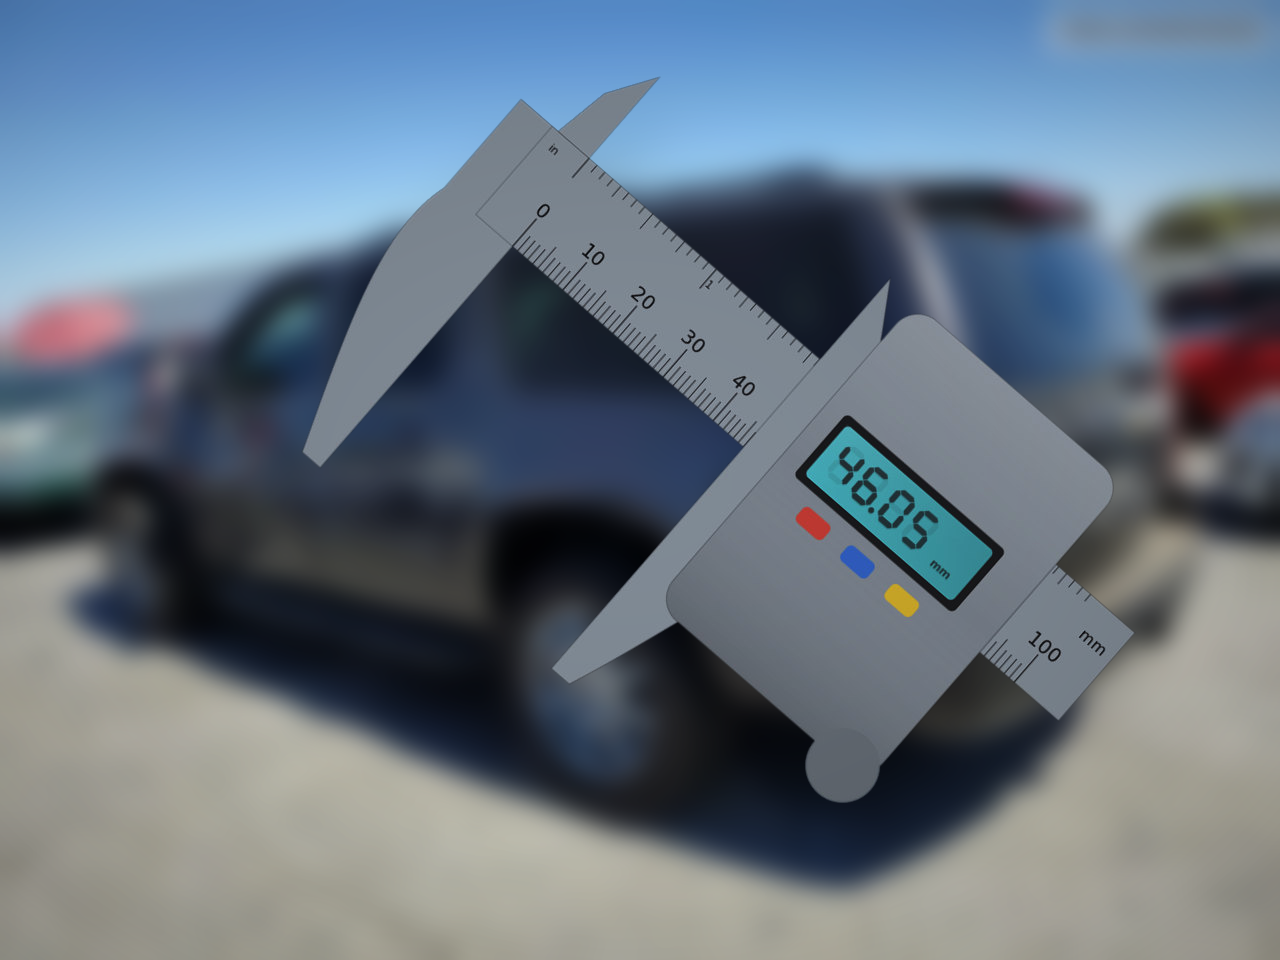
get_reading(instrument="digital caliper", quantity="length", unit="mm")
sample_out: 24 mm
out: 46.05 mm
